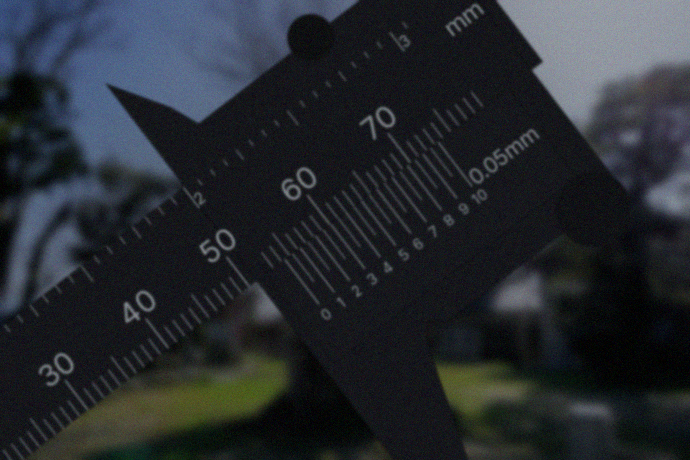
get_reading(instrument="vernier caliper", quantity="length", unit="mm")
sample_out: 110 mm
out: 54.4 mm
